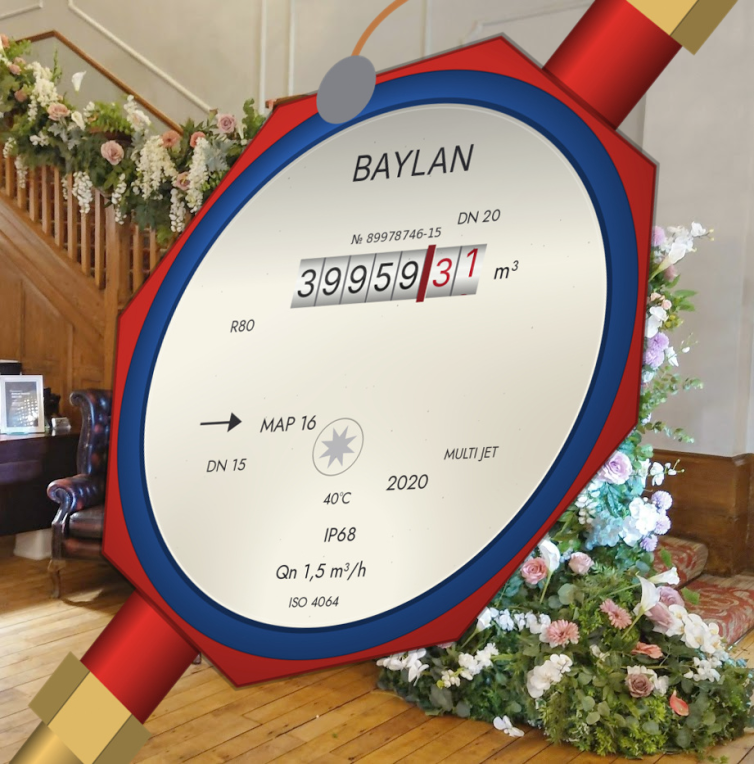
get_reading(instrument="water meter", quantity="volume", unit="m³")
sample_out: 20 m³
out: 39959.31 m³
